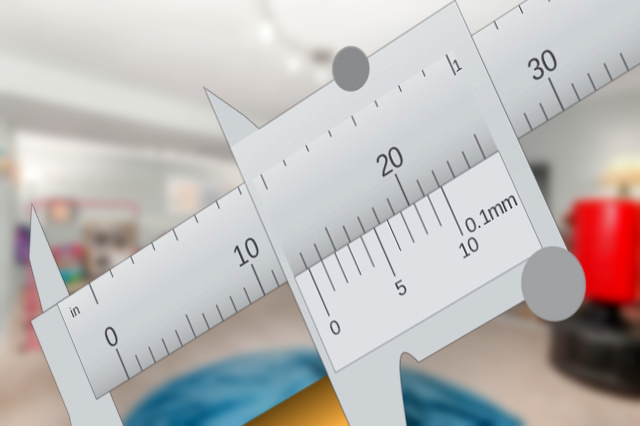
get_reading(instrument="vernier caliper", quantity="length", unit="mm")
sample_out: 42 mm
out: 13.1 mm
